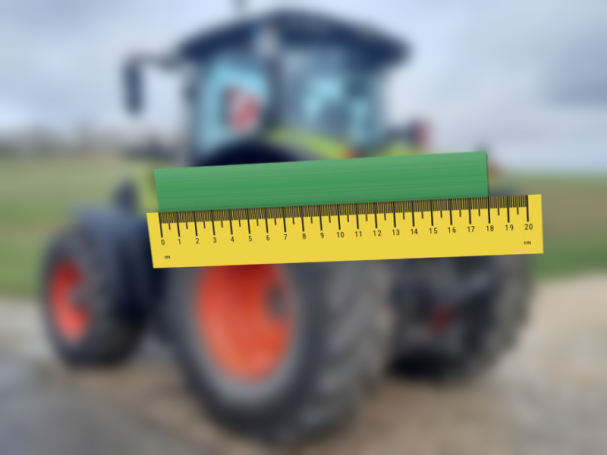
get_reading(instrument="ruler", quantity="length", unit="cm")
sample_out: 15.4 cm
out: 18 cm
